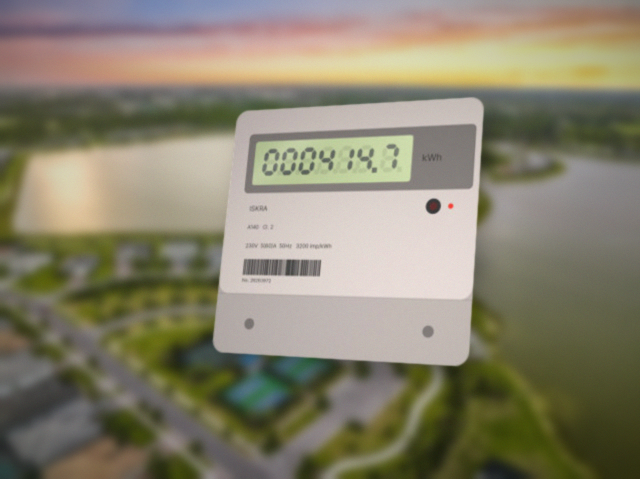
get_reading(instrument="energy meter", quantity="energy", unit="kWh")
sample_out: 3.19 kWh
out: 414.7 kWh
